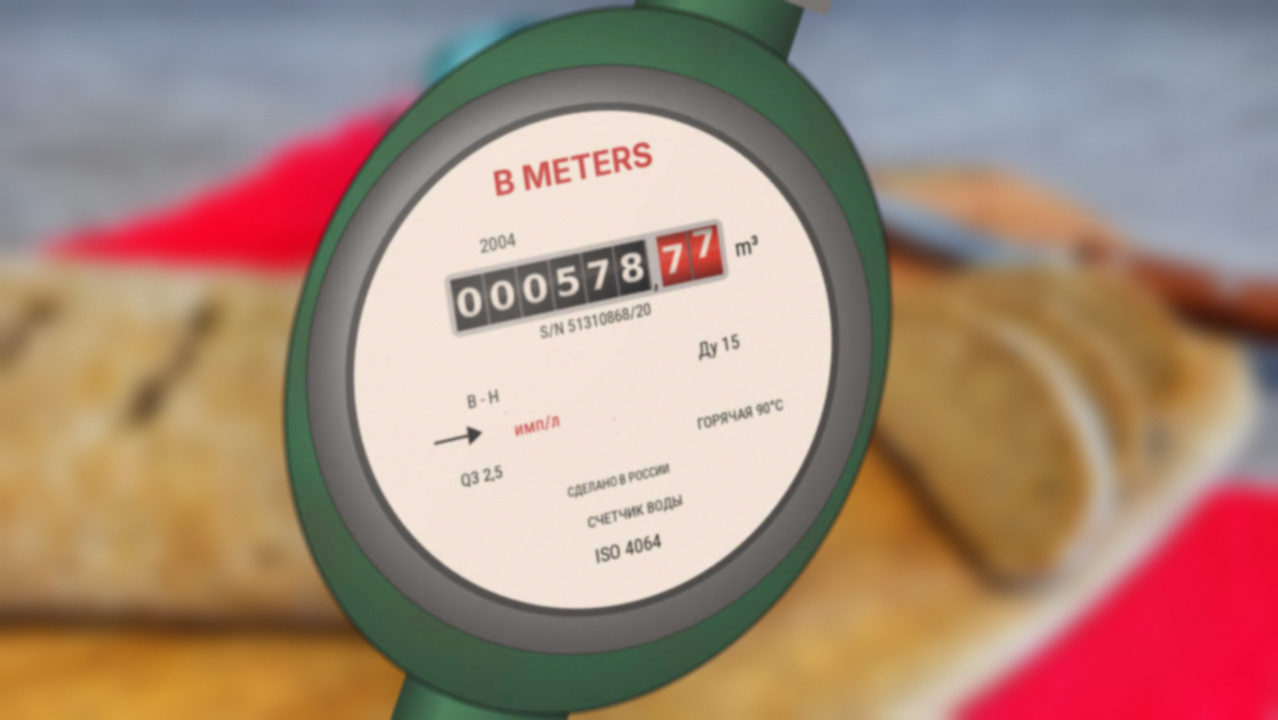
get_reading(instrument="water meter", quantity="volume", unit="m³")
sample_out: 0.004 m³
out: 578.77 m³
